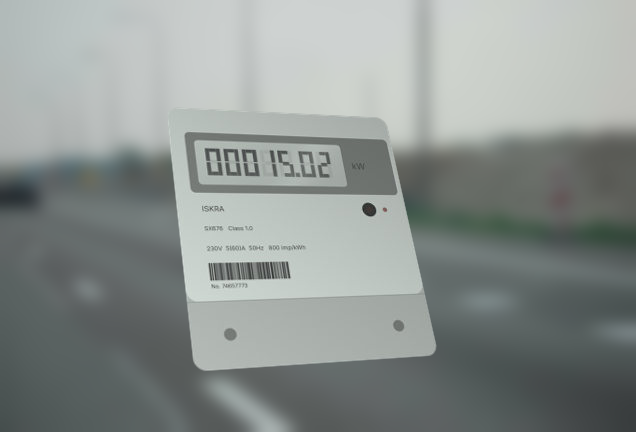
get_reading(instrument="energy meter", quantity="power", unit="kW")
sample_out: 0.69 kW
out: 15.02 kW
